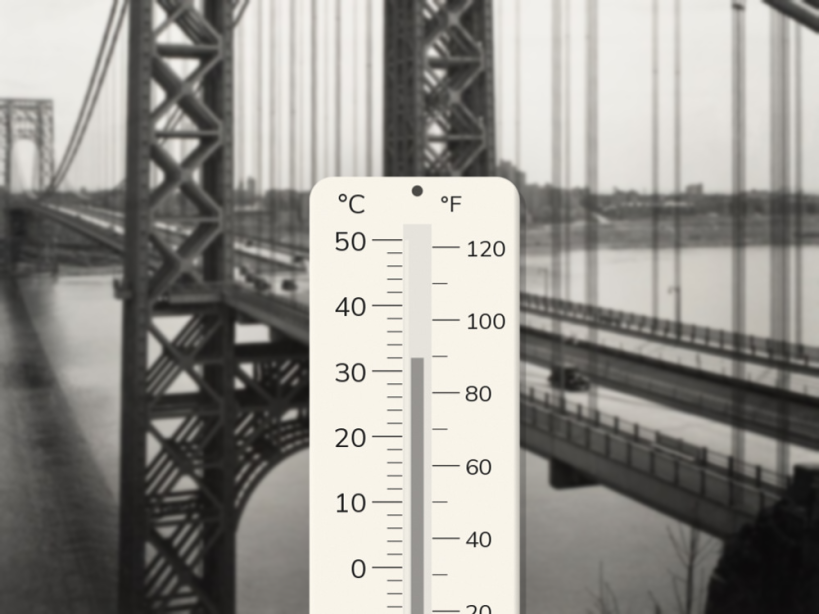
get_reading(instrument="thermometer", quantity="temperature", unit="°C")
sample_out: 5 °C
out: 32 °C
